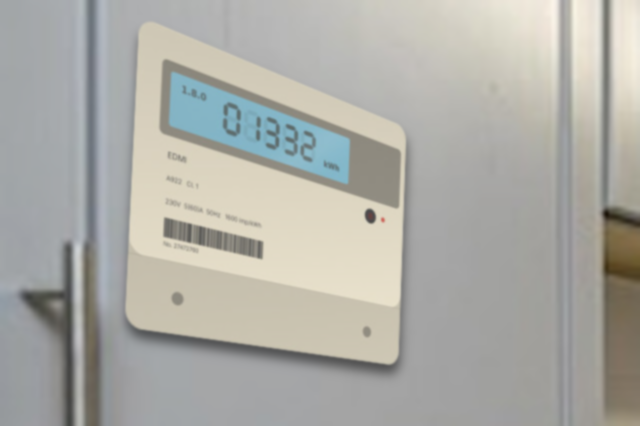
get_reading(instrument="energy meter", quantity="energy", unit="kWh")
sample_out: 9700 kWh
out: 1332 kWh
